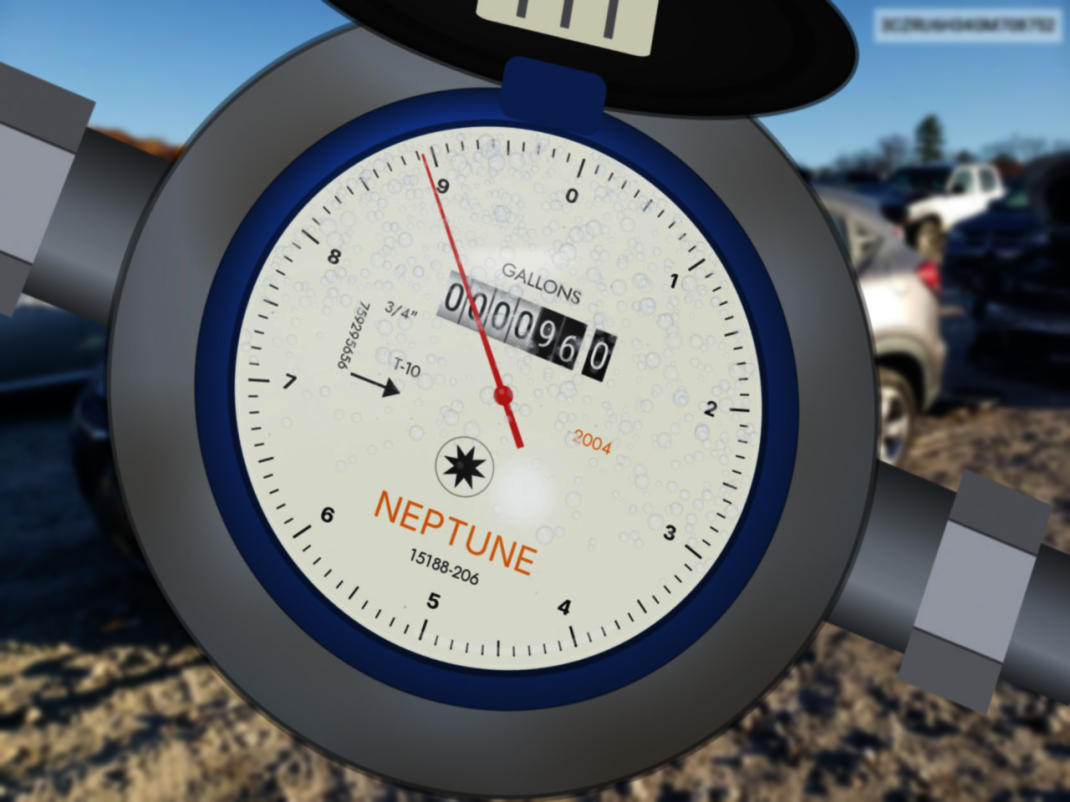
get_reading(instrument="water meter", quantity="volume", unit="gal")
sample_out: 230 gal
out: 958.9 gal
